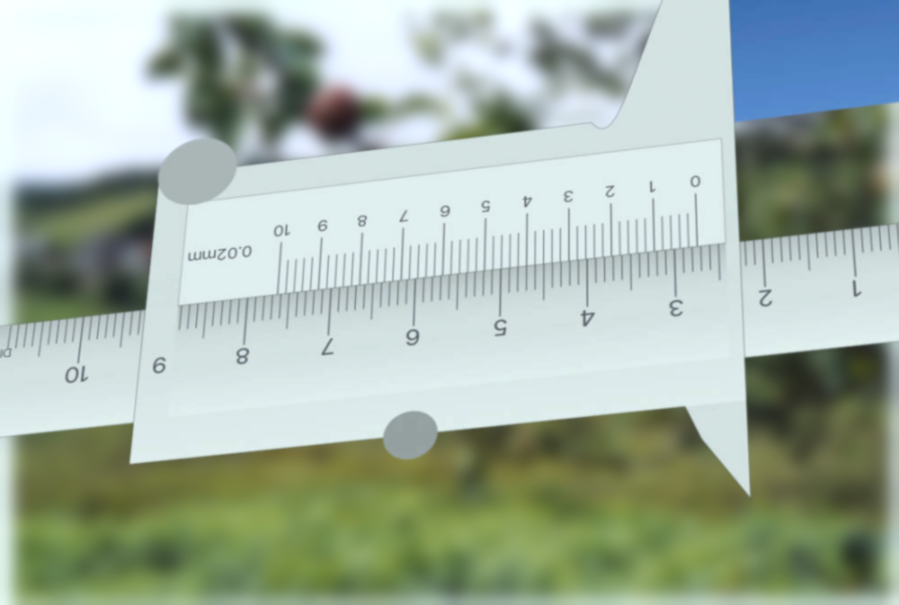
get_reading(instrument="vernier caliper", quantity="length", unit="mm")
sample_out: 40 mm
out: 27.4 mm
